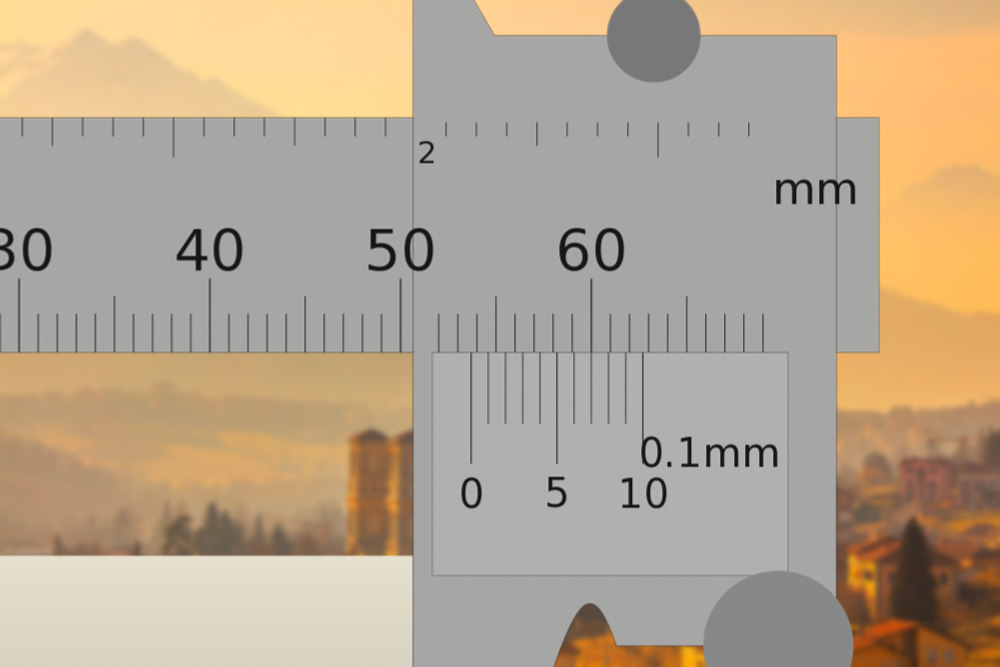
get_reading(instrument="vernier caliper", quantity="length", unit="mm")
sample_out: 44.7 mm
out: 53.7 mm
